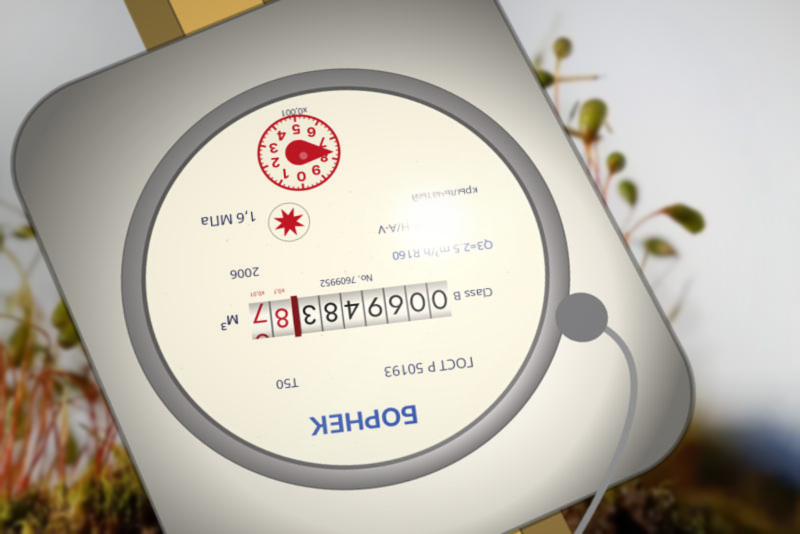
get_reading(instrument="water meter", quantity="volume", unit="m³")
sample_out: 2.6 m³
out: 69483.867 m³
